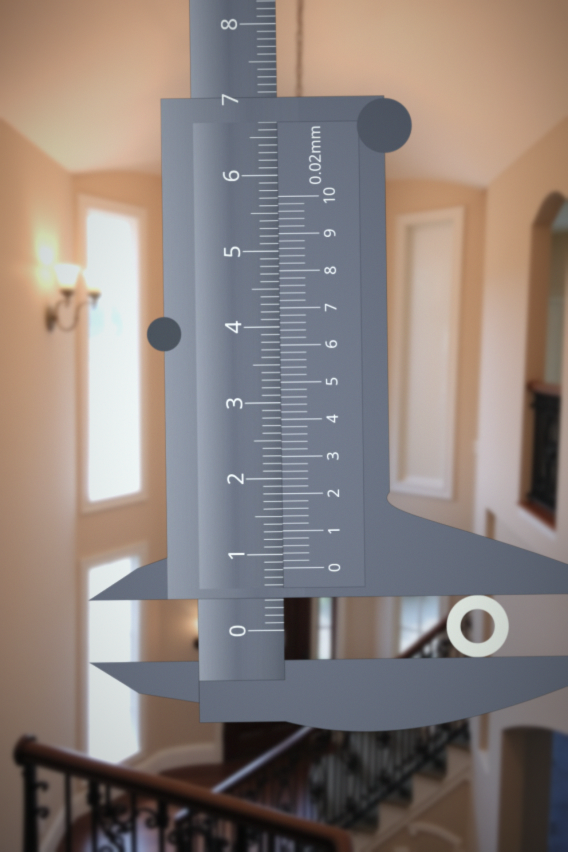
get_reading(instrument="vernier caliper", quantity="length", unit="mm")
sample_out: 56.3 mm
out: 8.2 mm
